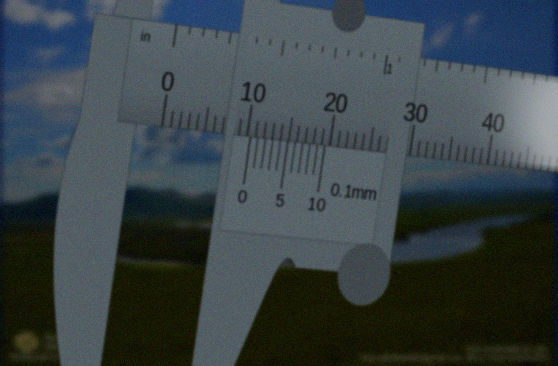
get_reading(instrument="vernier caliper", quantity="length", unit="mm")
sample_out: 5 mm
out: 10.4 mm
